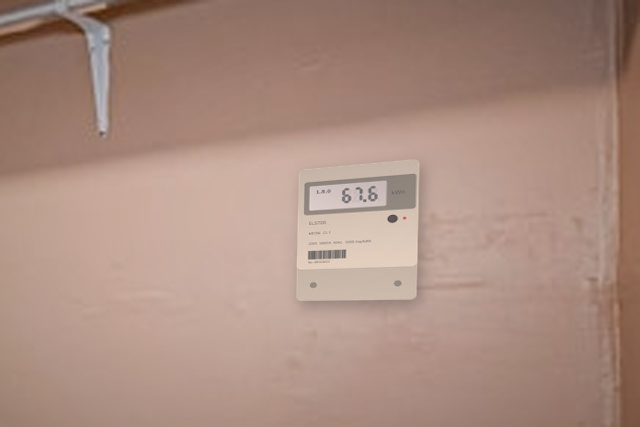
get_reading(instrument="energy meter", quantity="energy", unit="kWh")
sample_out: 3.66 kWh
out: 67.6 kWh
